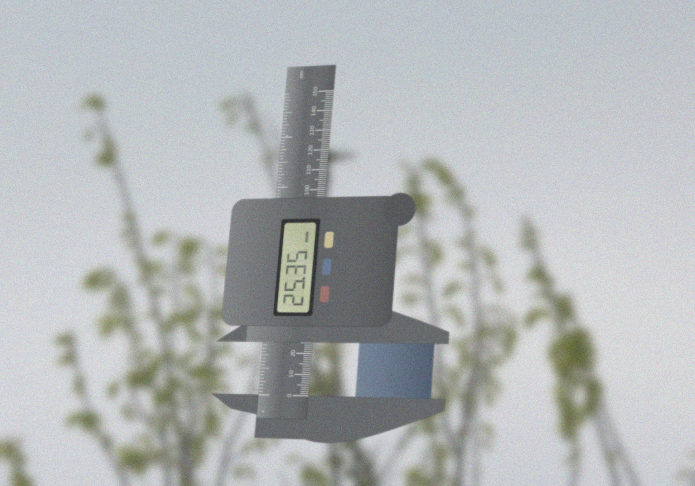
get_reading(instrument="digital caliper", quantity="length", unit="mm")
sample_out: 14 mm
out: 25.35 mm
